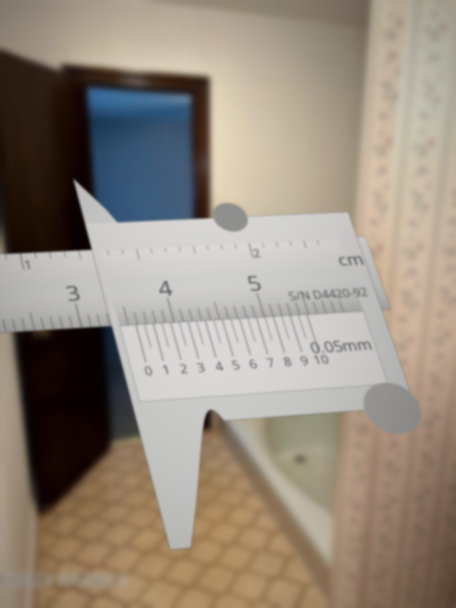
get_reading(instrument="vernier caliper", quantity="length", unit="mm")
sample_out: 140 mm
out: 35.8 mm
